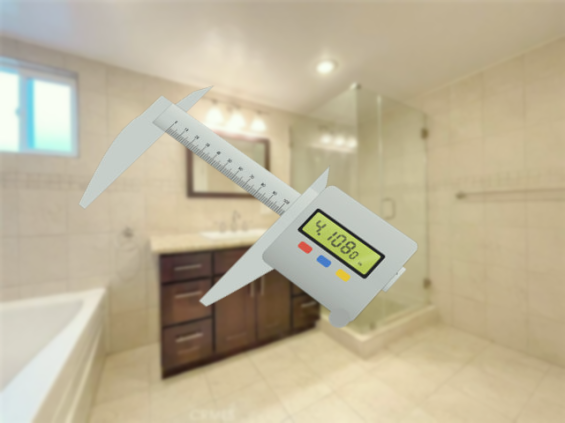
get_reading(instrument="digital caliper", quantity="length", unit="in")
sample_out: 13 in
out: 4.1080 in
